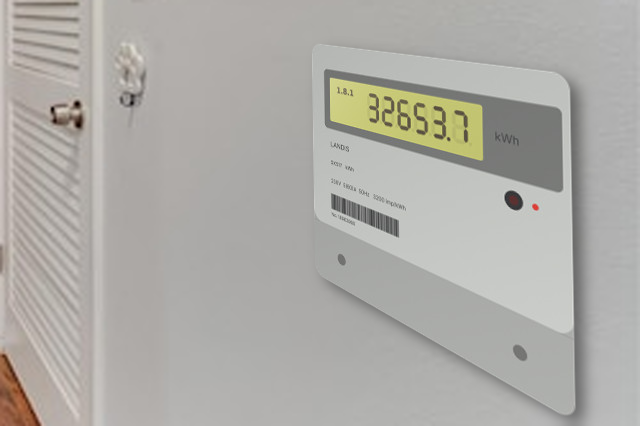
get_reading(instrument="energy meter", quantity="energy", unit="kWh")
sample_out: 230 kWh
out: 32653.7 kWh
